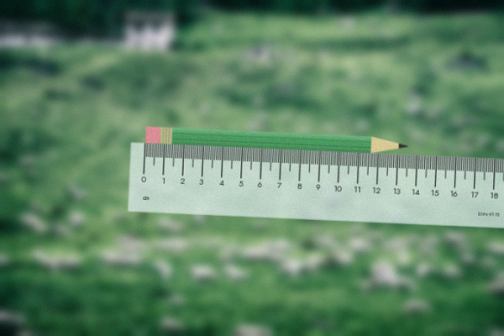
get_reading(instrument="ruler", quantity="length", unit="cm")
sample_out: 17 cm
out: 13.5 cm
